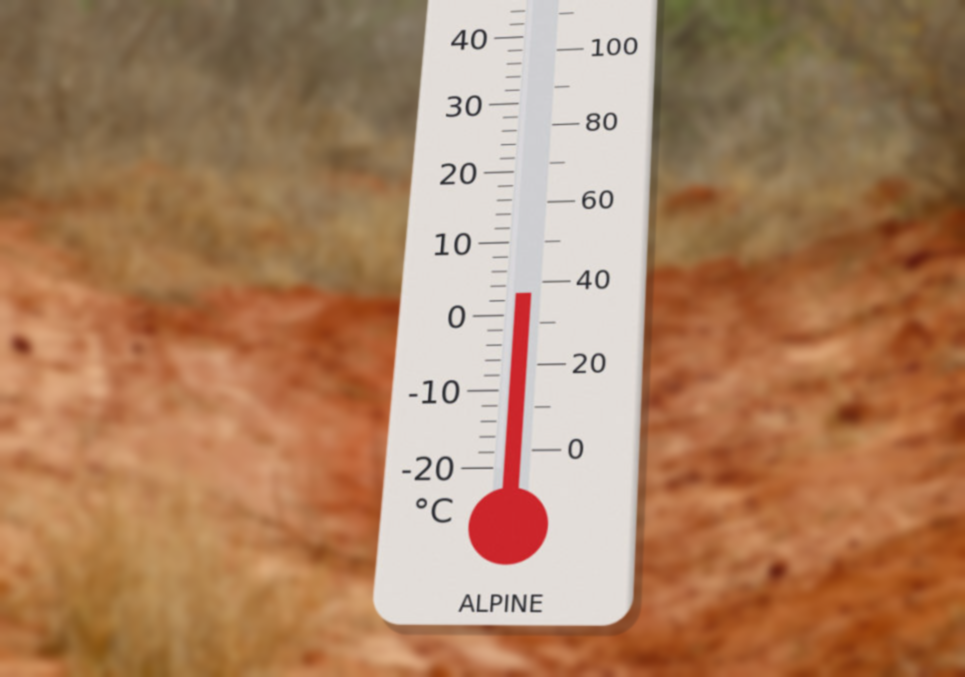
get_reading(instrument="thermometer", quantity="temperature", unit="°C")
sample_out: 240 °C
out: 3 °C
